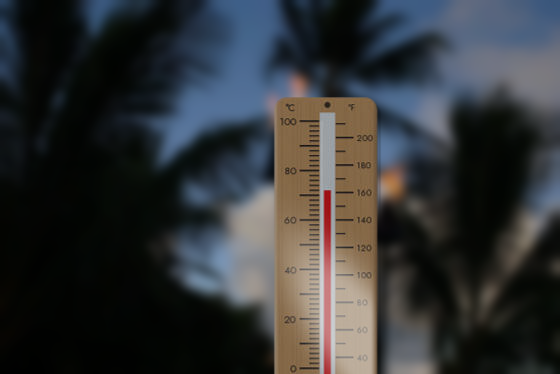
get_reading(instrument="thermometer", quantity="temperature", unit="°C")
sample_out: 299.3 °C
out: 72 °C
